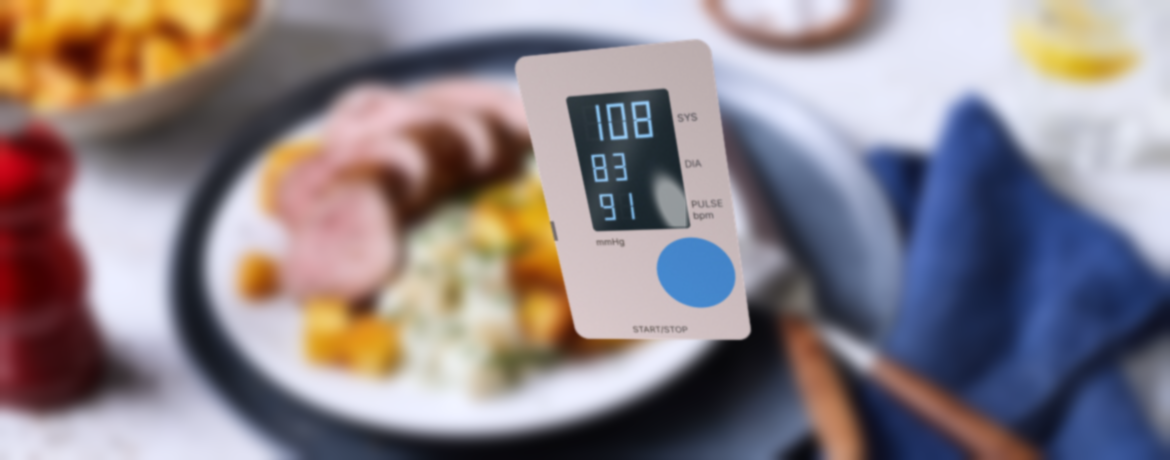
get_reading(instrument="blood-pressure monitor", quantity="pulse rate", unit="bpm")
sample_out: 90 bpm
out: 91 bpm
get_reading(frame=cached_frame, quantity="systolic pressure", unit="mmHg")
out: 108 mmHg
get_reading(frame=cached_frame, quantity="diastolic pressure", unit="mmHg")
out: 83 mmHg
